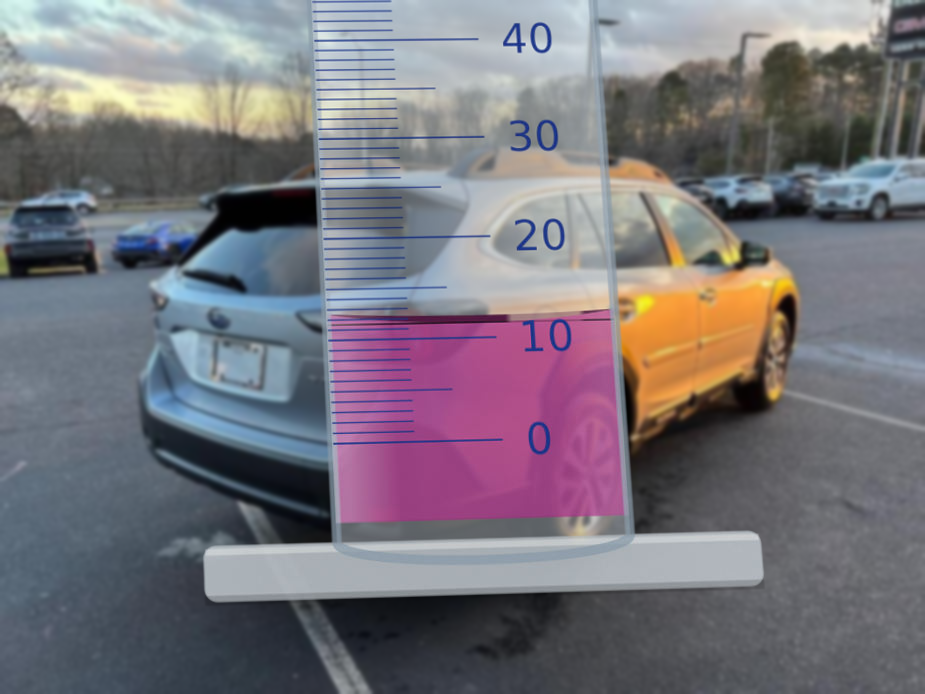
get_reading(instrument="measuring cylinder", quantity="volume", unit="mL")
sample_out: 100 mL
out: 11.5 mL
